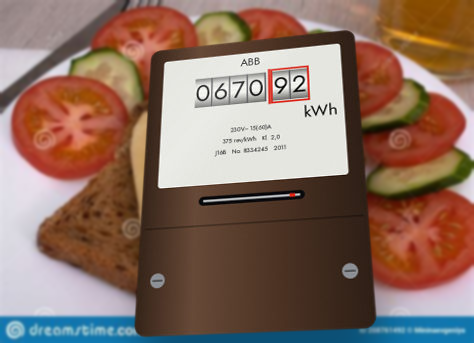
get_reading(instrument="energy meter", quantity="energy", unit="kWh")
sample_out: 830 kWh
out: 670.92 kWh
